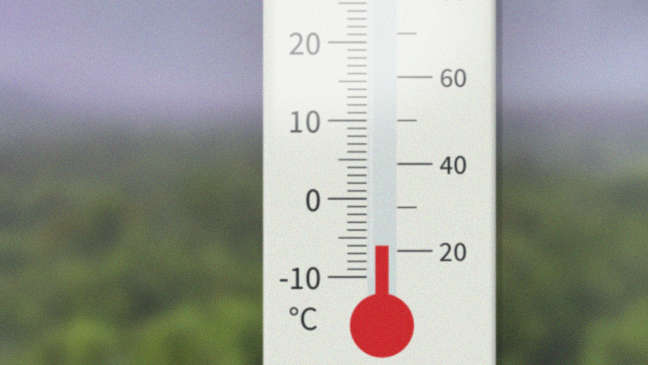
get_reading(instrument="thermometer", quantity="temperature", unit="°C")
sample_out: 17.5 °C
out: -6 °C
